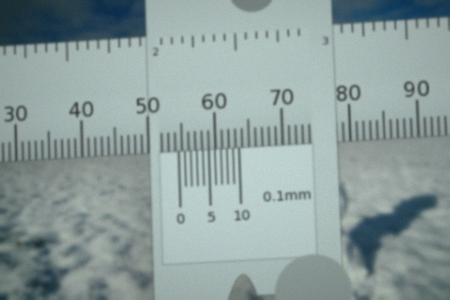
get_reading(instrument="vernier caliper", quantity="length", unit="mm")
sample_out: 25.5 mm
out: 54.5 mm
